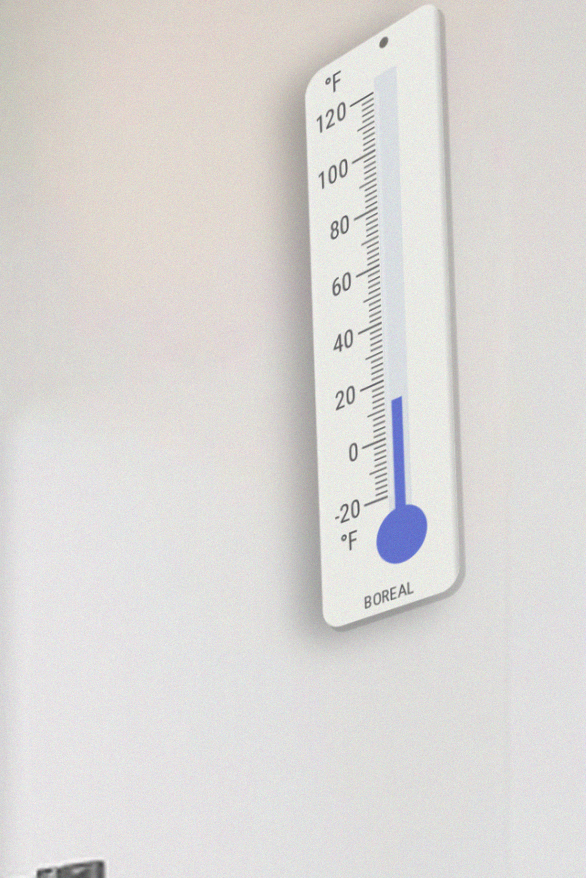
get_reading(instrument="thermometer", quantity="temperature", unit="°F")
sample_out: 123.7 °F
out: 12 °F
